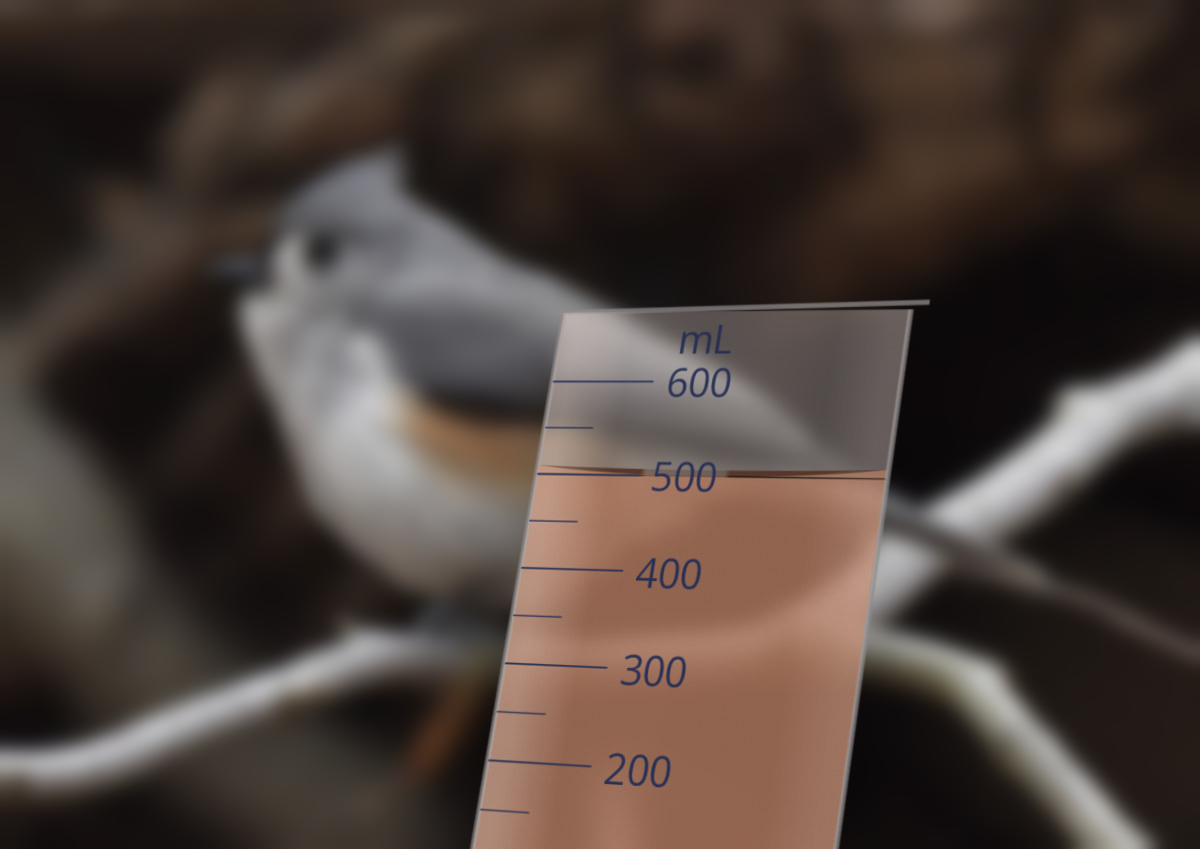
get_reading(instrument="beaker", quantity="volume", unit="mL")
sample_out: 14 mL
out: 500 mL
